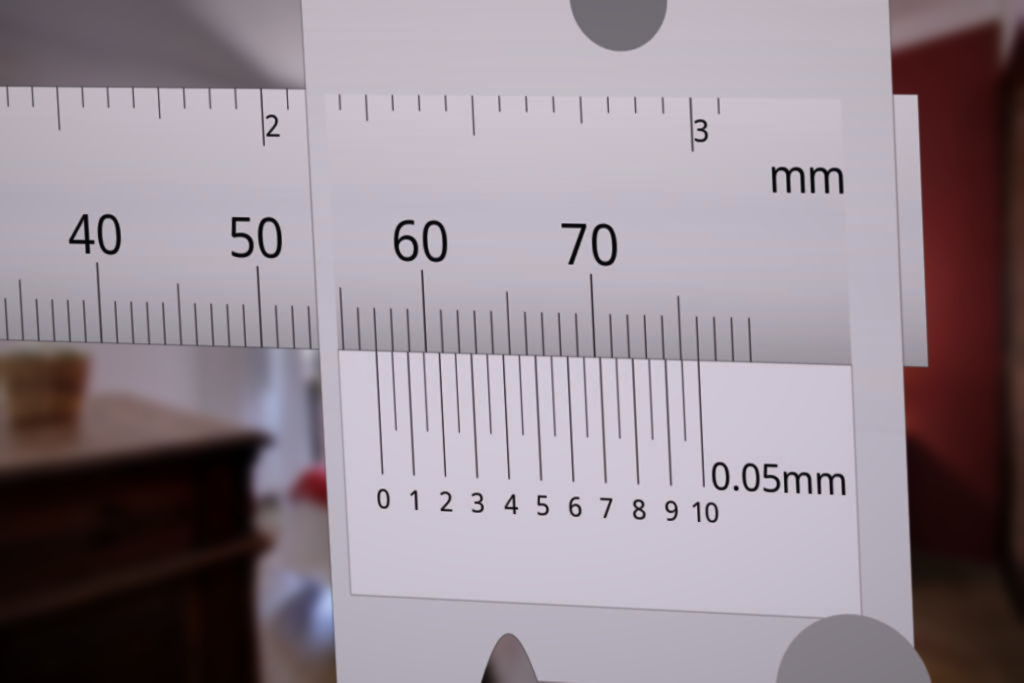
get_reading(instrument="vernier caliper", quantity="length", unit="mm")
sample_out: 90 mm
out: 57.0 mm
